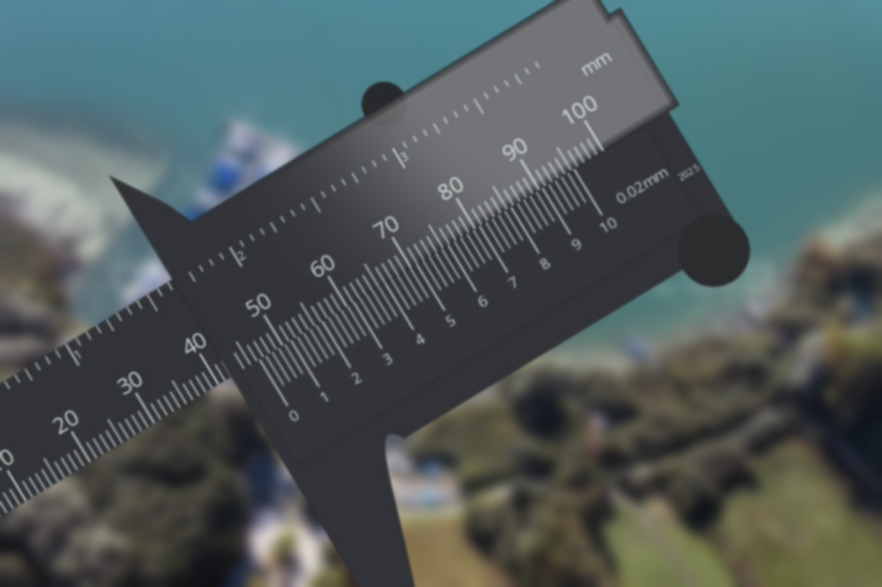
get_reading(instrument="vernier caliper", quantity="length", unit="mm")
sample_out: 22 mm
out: 46.4 mm
